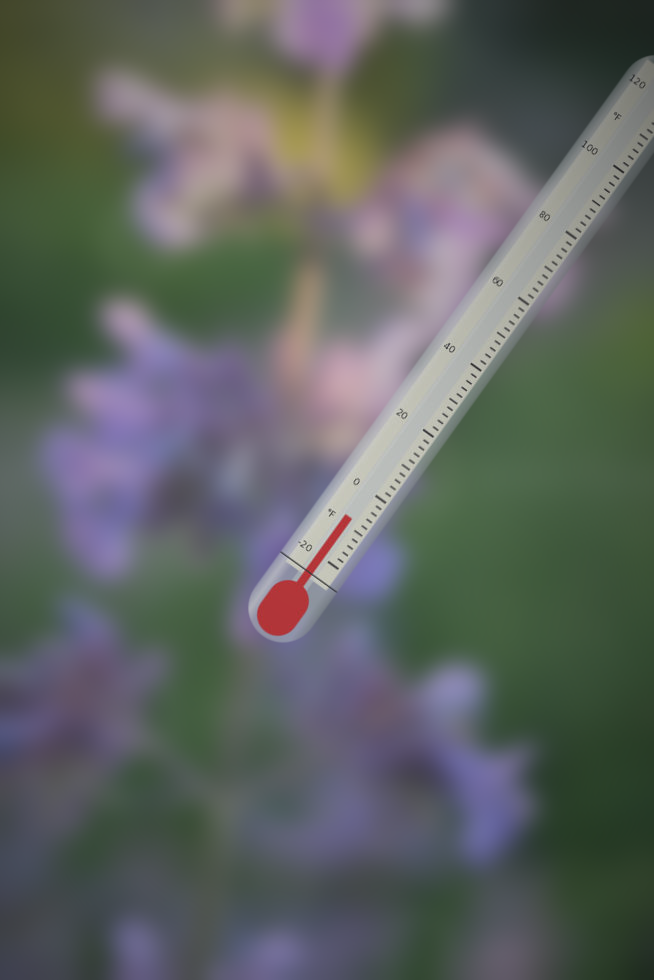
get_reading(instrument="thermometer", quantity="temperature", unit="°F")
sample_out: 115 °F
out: -8 °F
